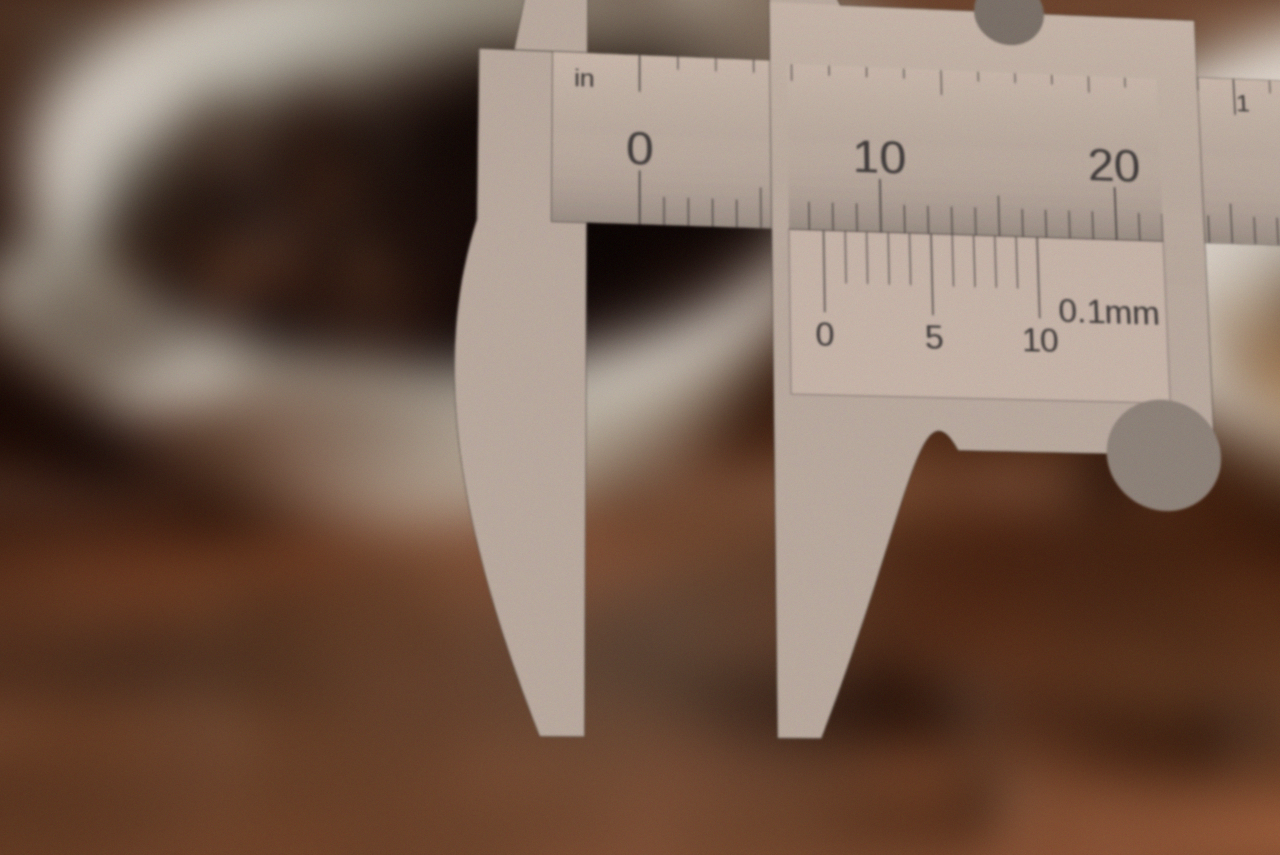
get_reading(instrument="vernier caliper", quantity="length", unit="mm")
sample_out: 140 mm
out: 7.6 mm
